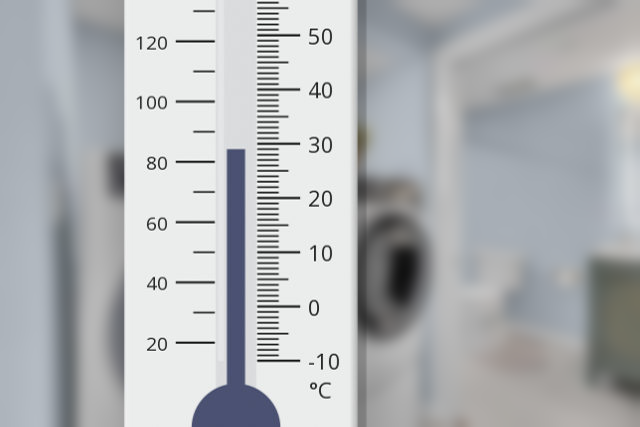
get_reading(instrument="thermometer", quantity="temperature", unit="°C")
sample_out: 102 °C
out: 29 °C
